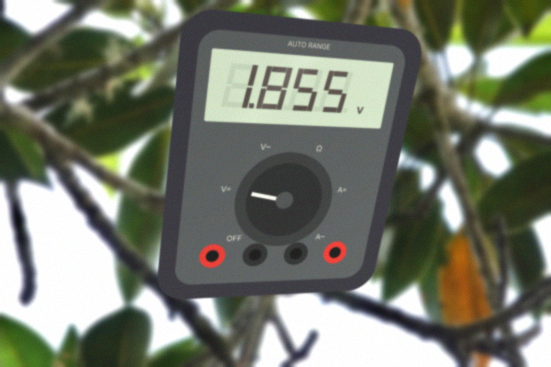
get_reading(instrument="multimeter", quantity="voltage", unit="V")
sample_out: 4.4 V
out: 1.855 V
